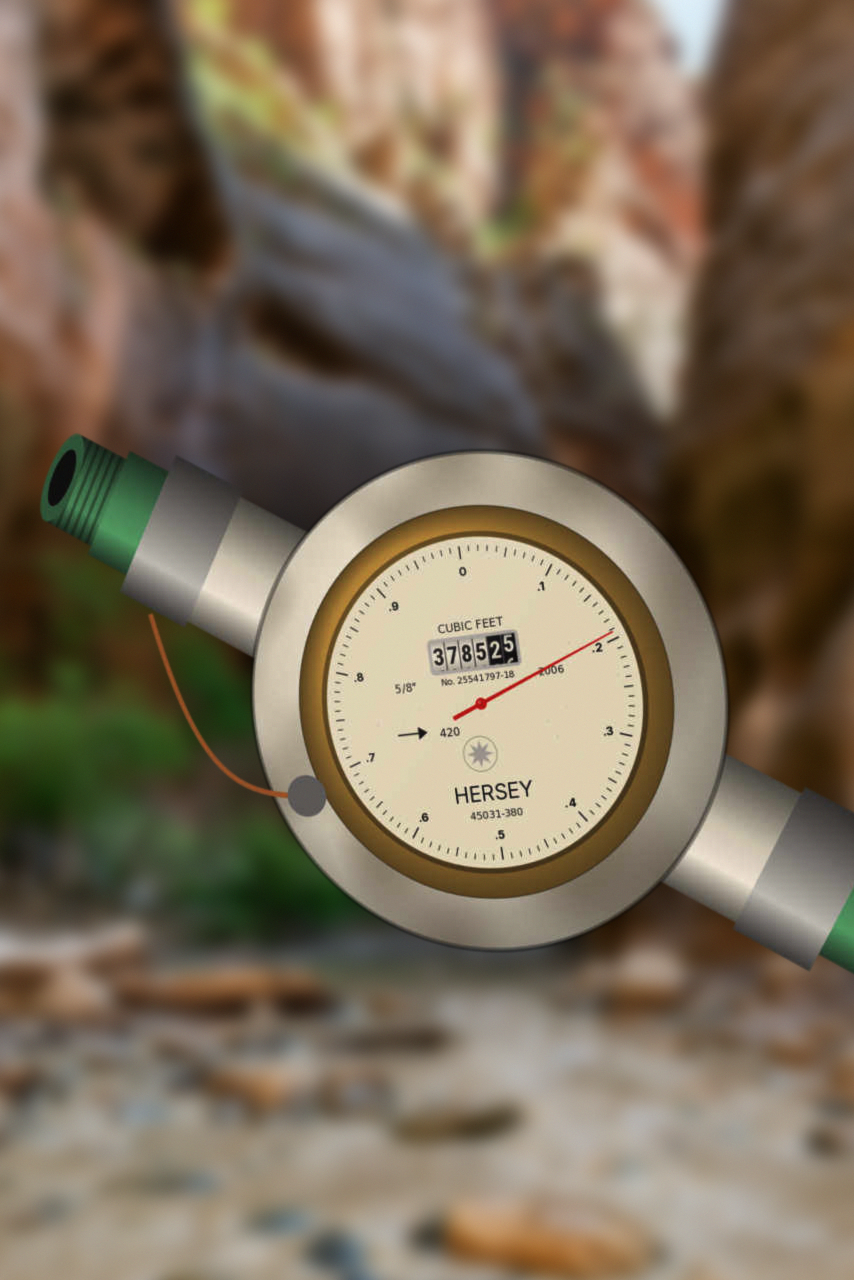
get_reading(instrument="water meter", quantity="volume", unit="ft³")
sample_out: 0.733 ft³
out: 378525.19 ft³
